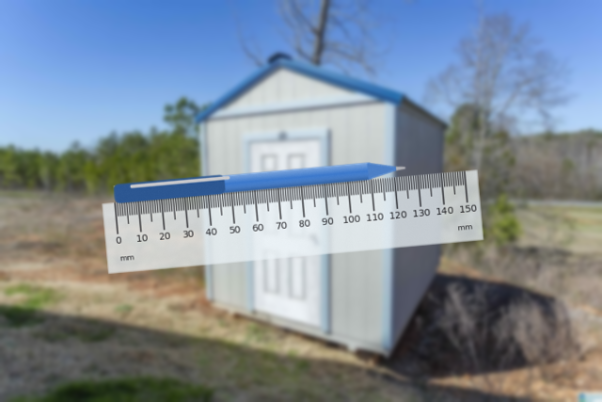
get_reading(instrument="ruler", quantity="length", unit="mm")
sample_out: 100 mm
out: 125 mm
